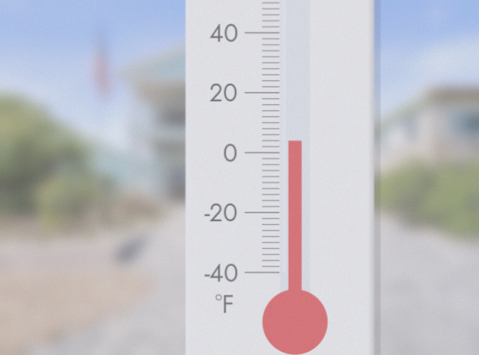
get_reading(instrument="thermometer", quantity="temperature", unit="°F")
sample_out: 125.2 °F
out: 4 °F
